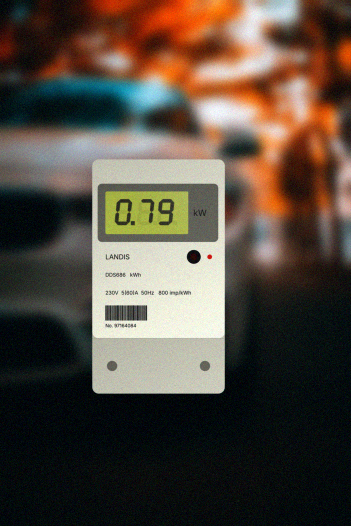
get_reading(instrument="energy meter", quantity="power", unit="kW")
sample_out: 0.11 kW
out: 0.79 kW
